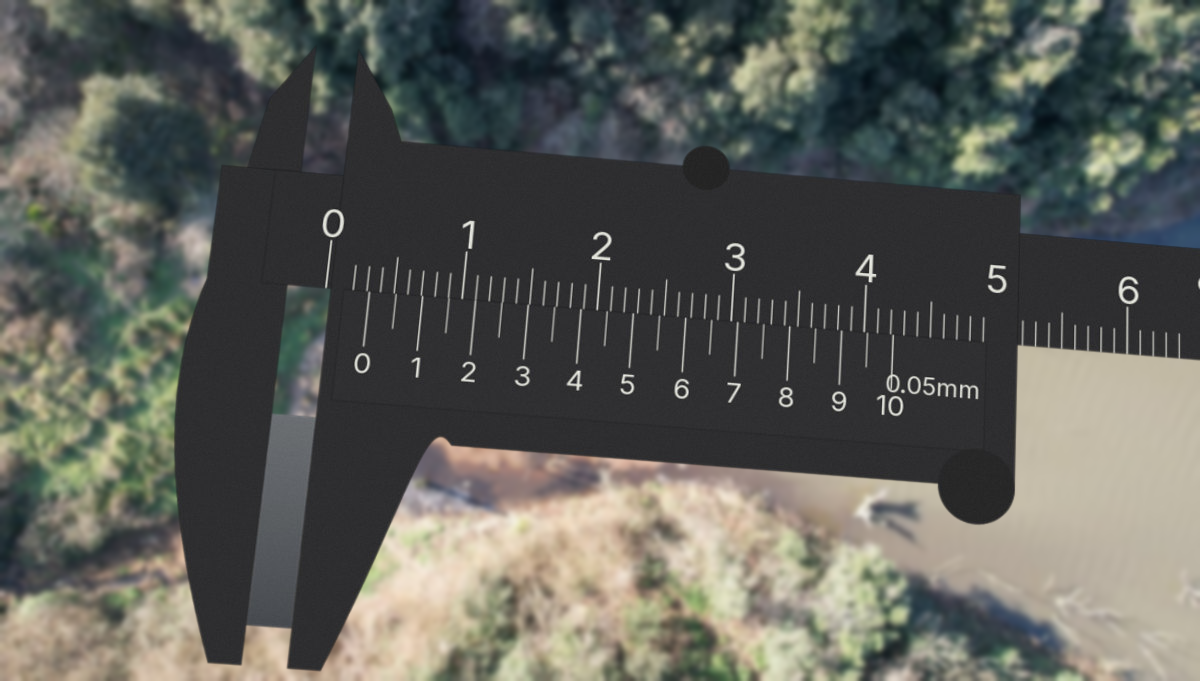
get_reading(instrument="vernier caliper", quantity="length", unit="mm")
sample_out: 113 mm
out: 3.2 mm
